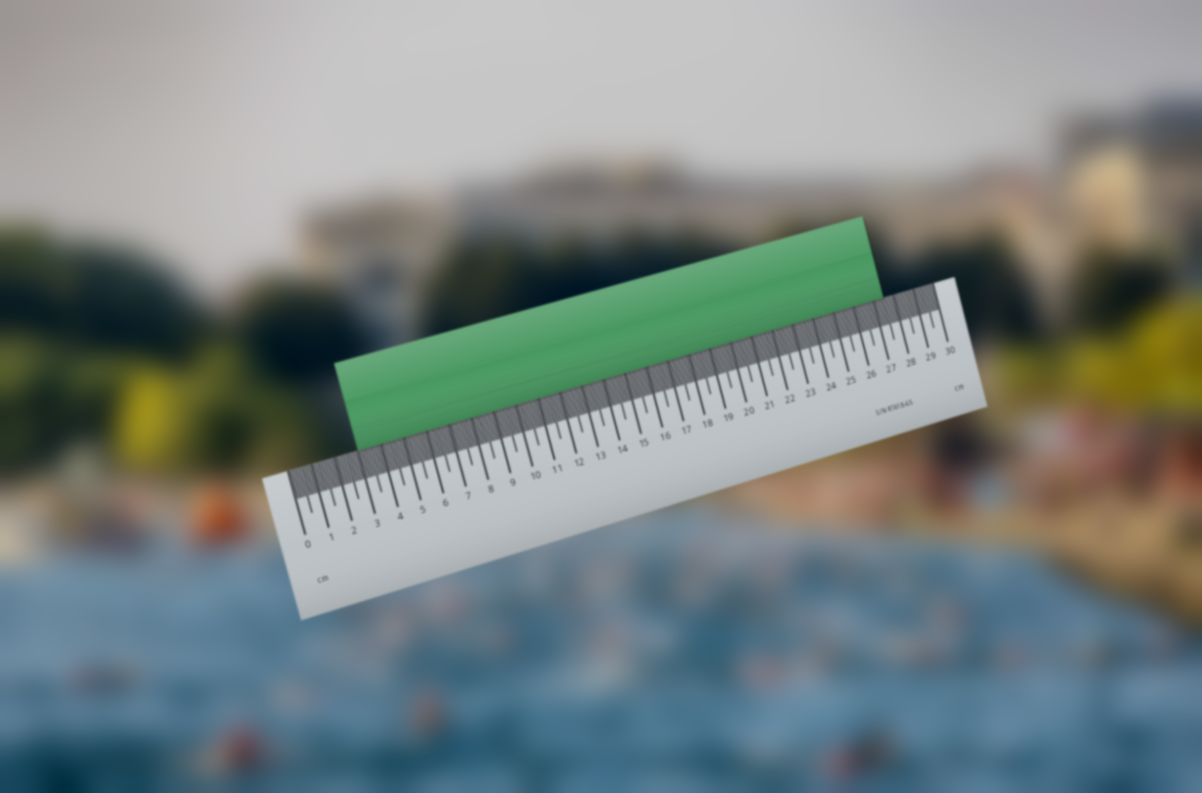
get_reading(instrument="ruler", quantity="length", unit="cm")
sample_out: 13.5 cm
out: 24.5 cm
